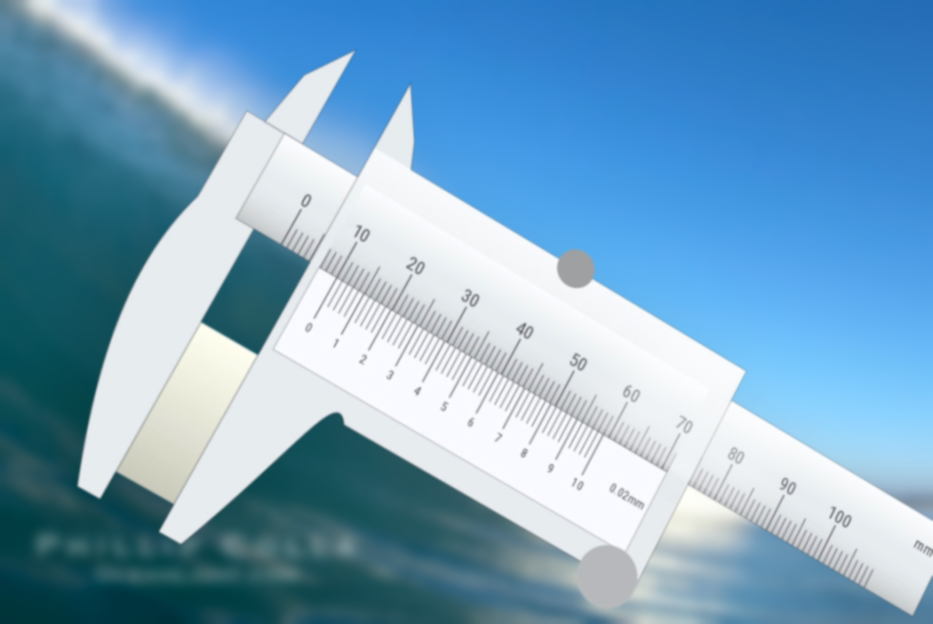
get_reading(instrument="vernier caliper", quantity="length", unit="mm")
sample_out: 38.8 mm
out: 10.0 mm
